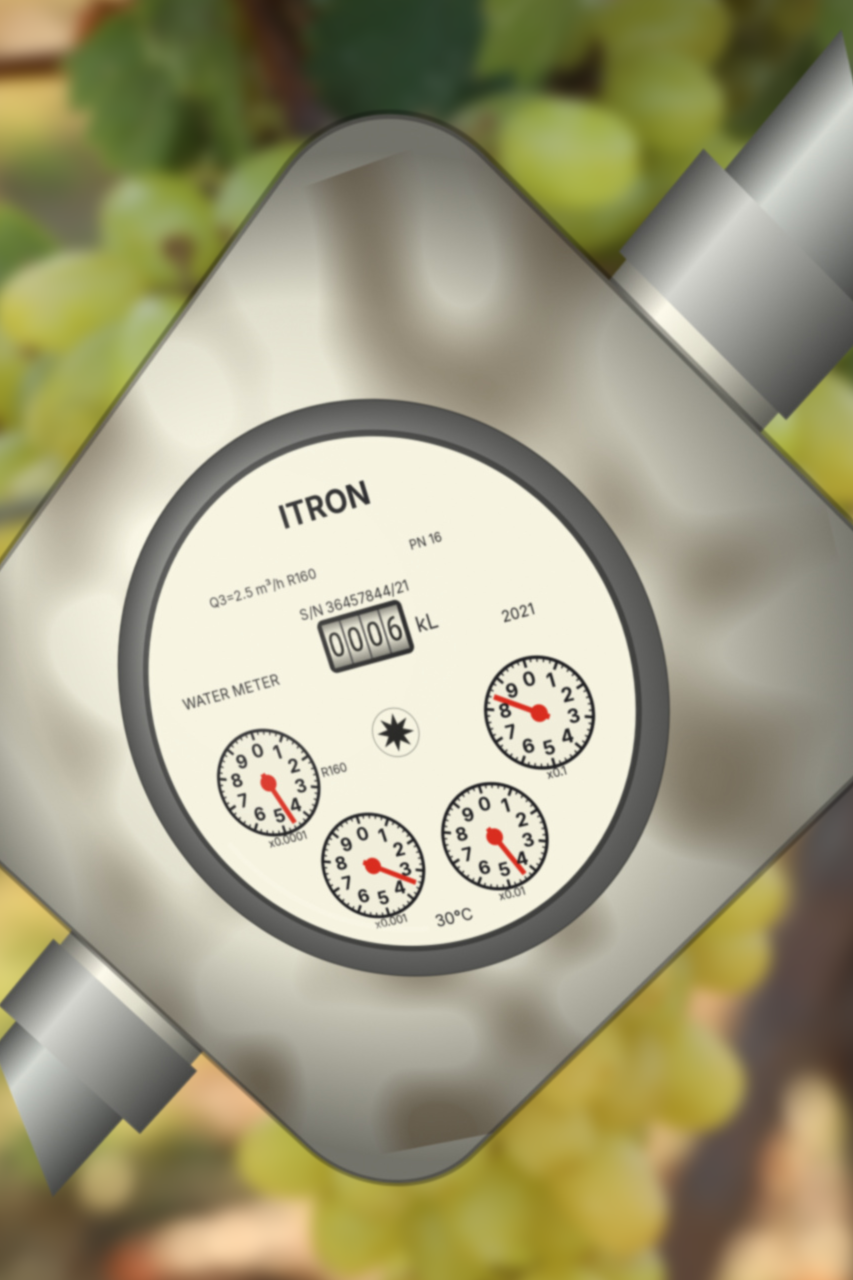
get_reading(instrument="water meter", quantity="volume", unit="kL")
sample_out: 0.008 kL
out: 6.8434 kL
